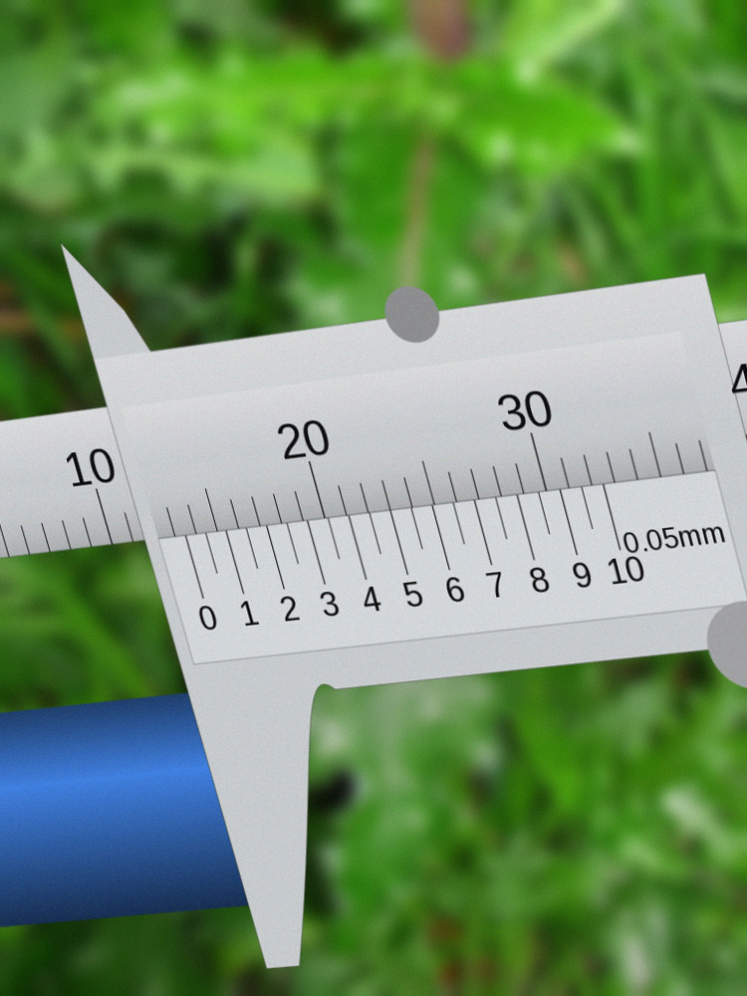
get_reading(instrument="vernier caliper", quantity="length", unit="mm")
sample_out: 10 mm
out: 13.50 mm
